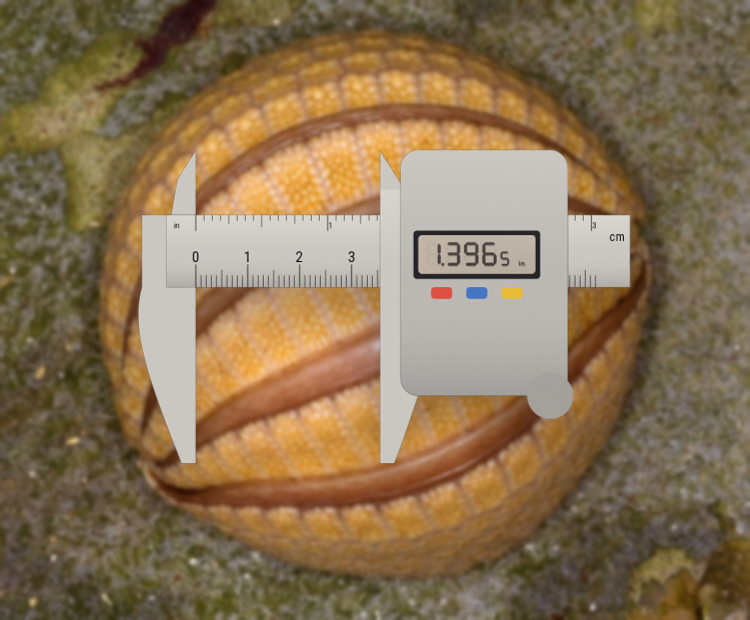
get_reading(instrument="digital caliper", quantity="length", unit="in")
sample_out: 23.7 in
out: 1.3965 in
